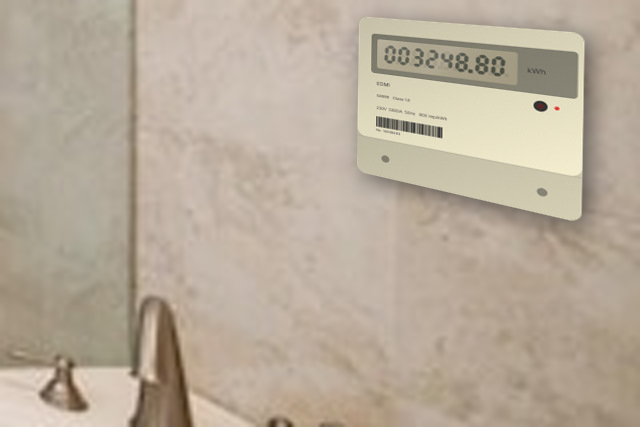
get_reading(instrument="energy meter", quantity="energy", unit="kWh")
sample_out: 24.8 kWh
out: 3248.80 kWh
